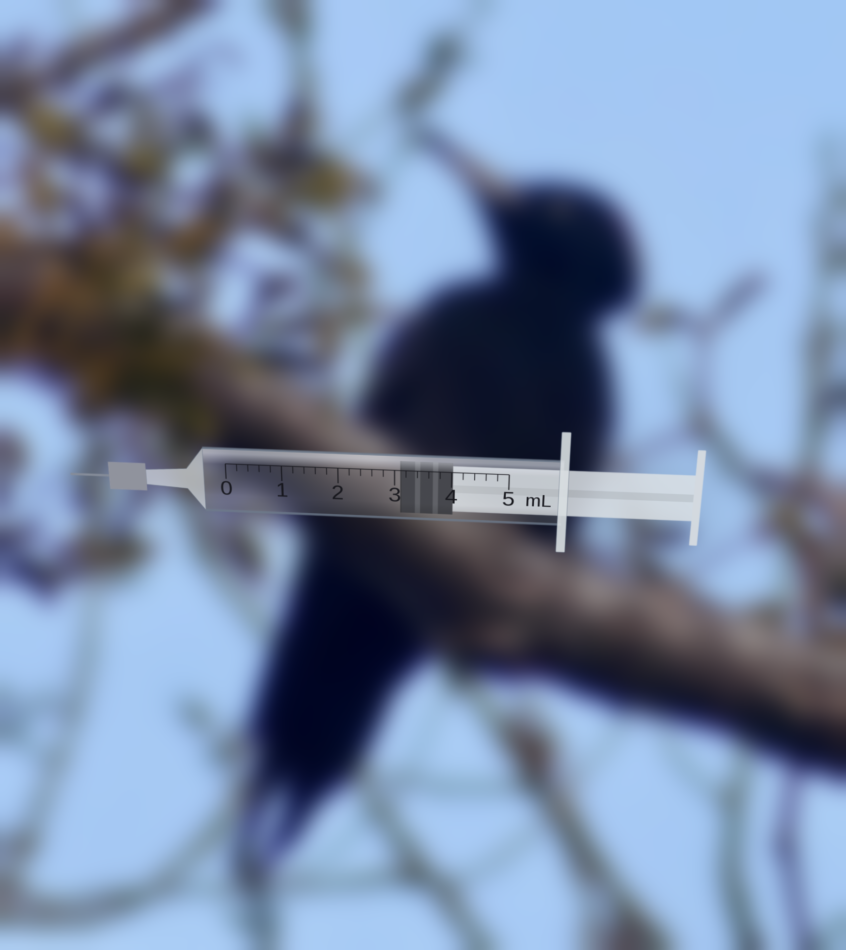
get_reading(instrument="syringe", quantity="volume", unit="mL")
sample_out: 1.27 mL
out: 3.1 mL
